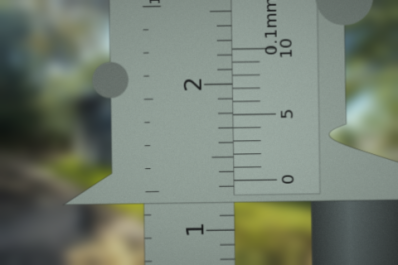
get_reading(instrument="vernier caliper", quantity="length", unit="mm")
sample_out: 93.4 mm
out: 13.4 mm
